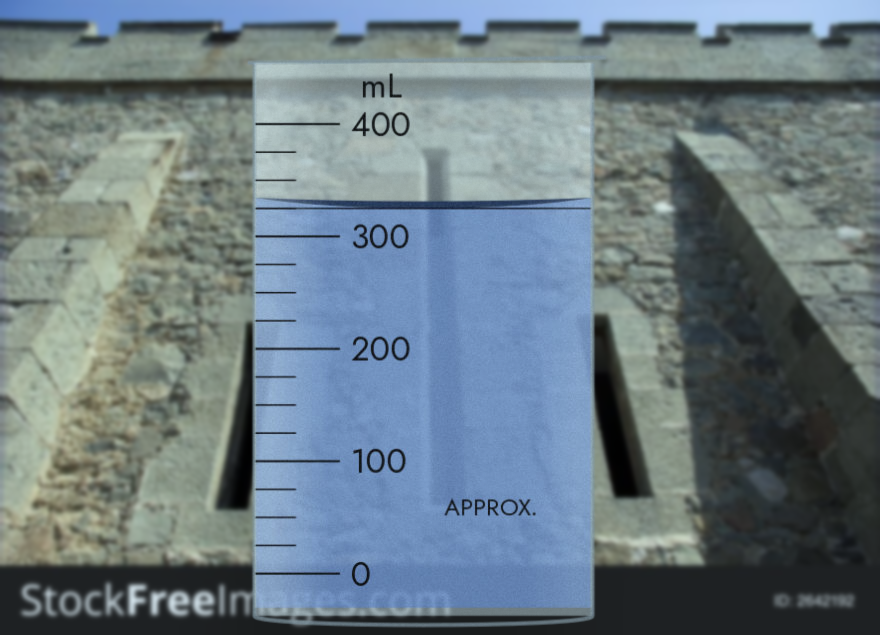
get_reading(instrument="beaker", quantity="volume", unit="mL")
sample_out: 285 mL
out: 325 mL
